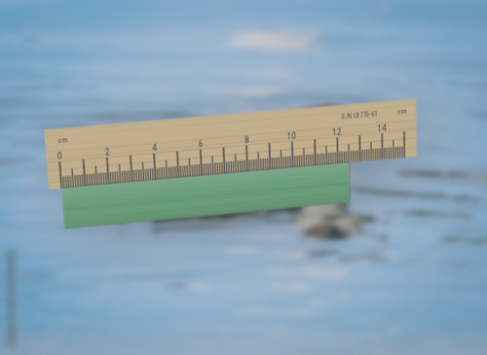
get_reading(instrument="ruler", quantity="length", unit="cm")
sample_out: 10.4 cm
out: 12.5 cm
